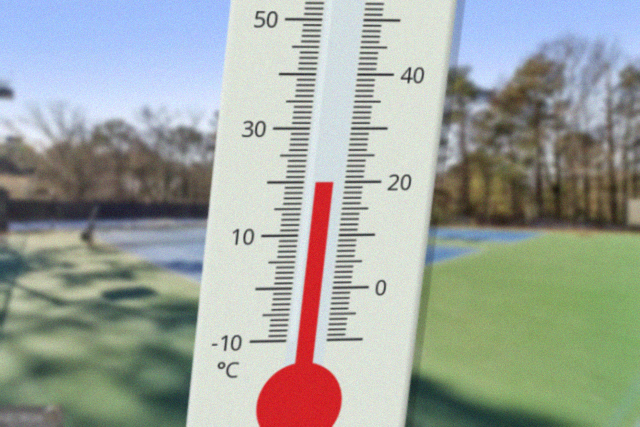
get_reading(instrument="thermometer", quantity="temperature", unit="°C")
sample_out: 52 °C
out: 20 °C
